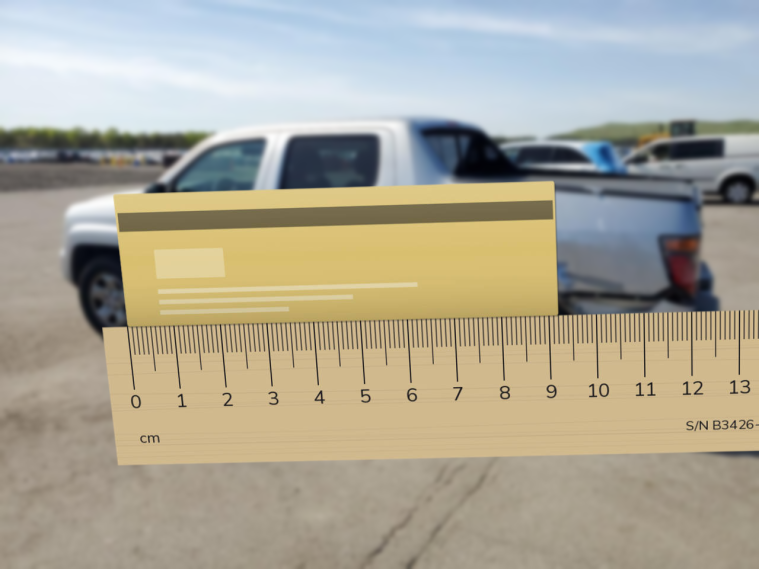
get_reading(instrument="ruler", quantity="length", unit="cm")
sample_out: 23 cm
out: 9.2 cm
